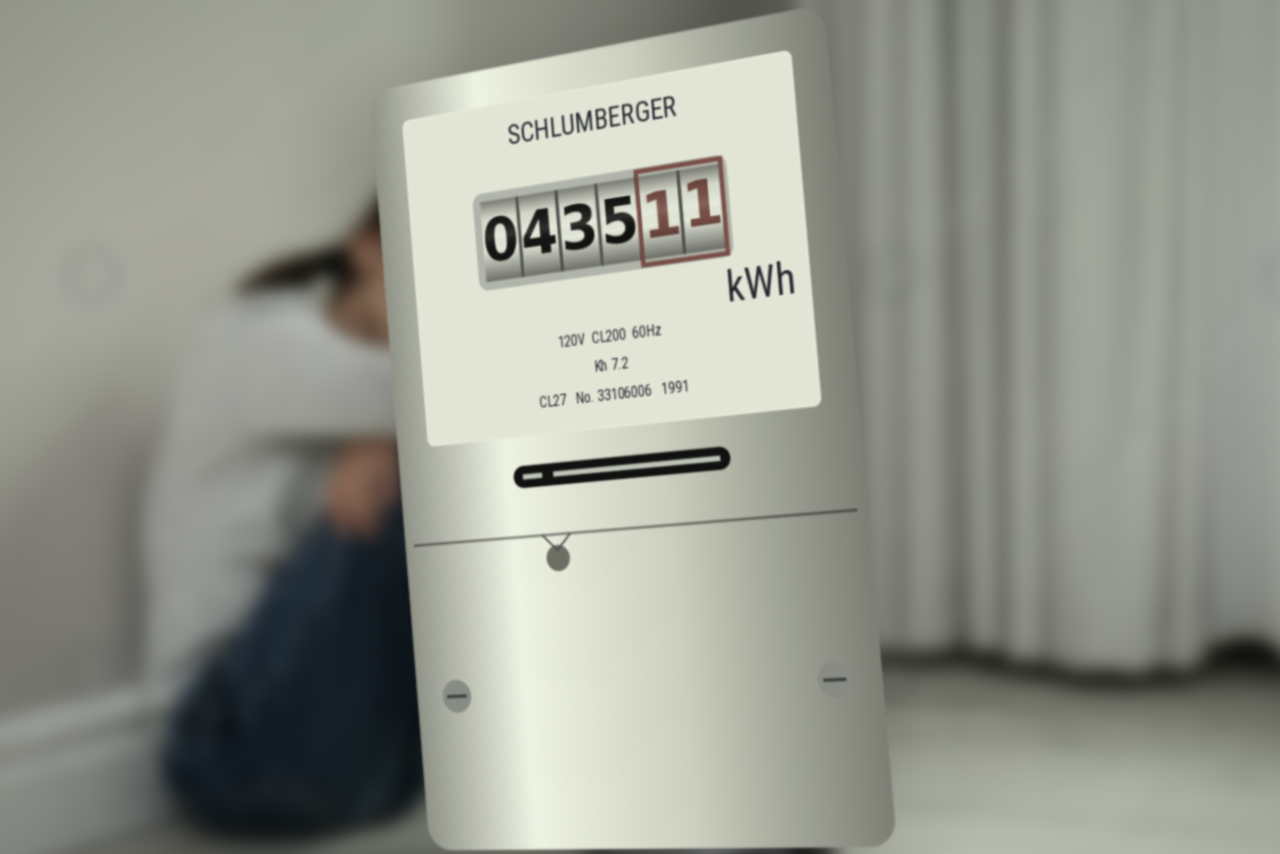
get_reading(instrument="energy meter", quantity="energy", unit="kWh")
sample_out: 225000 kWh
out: 435.11 kWh
